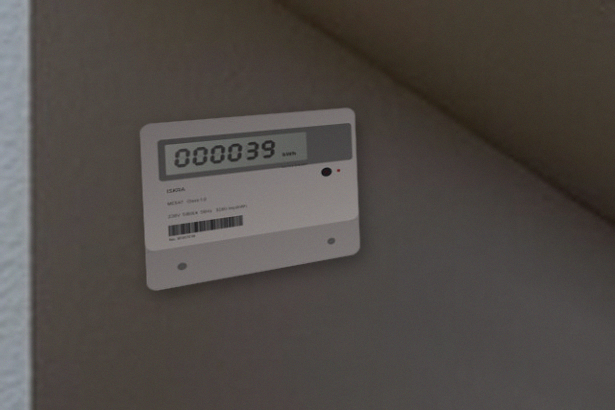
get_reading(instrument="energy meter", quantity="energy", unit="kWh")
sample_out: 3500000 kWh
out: 39 kWh
